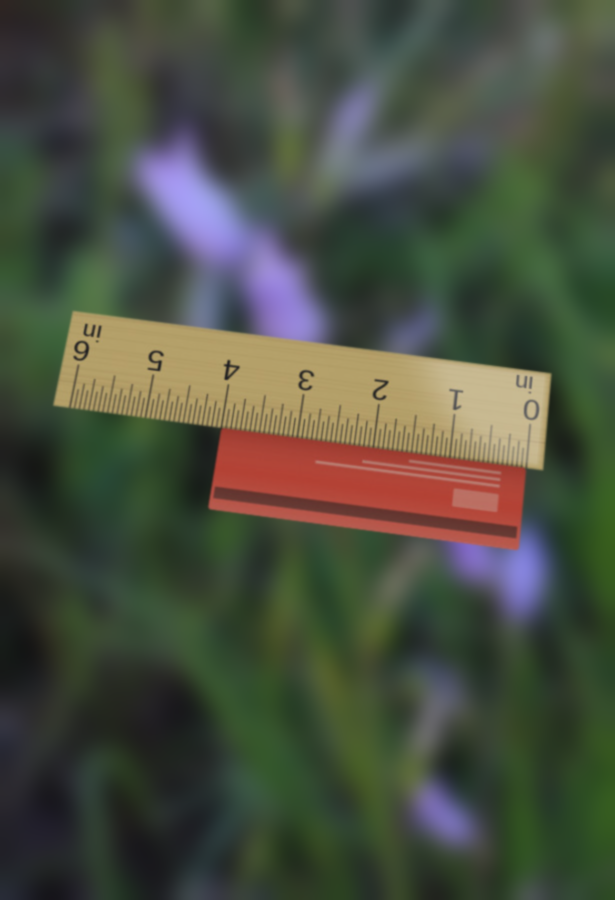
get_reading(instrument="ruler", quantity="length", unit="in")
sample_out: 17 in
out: 4 in
